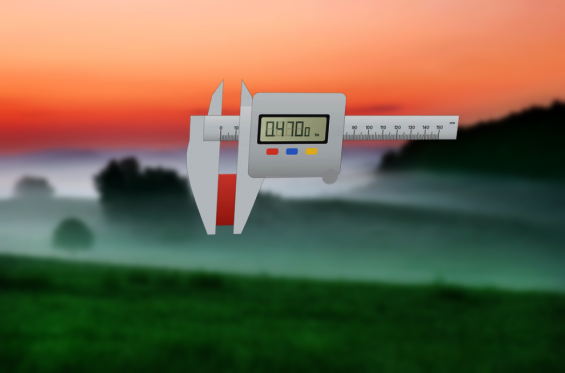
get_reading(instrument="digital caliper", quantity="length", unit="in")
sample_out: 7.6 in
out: 0.4700 in
